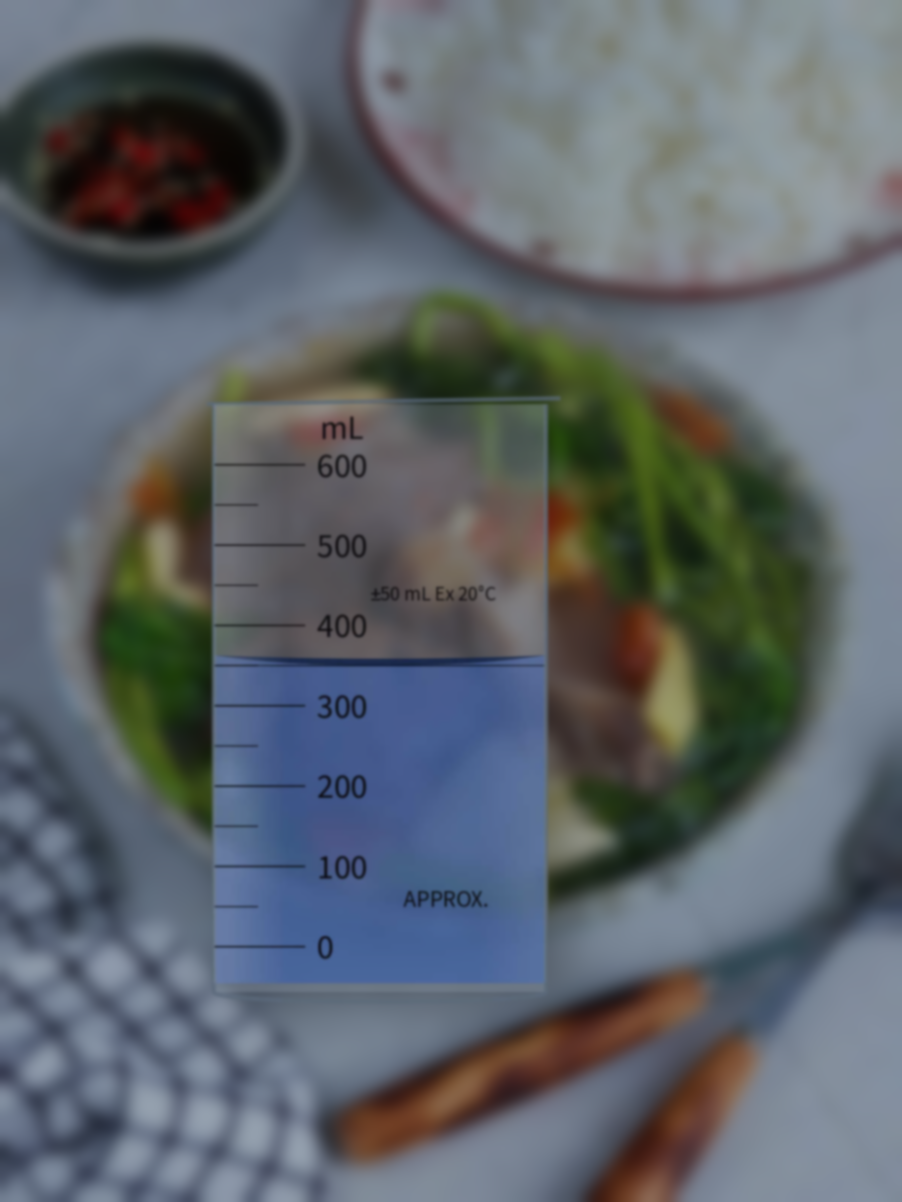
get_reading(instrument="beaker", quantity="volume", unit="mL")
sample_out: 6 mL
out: 350 mL
